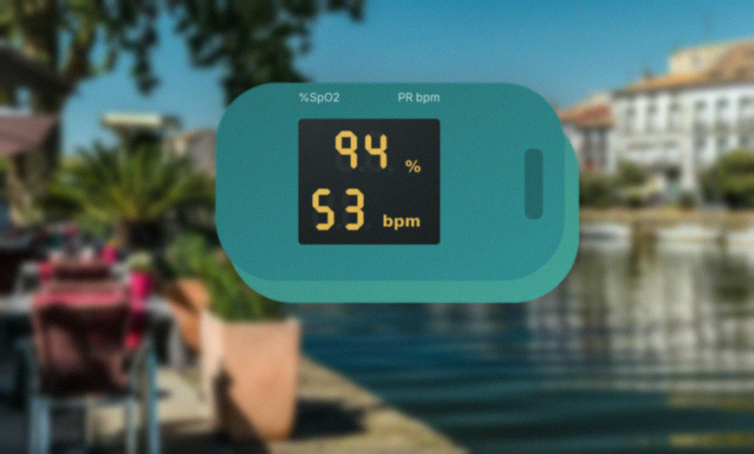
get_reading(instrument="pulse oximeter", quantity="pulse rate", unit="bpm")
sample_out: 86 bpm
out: 53 bpm
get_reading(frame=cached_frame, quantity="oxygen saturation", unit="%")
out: 94 %
